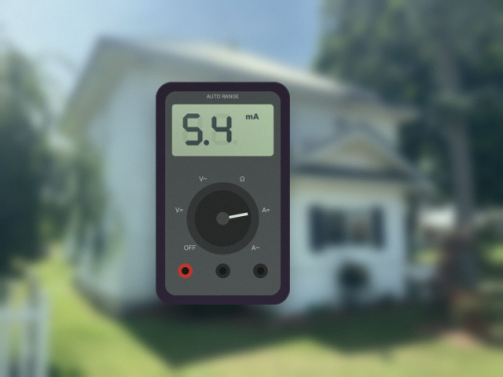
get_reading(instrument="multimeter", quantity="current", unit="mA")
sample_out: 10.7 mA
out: 5.4 mA
